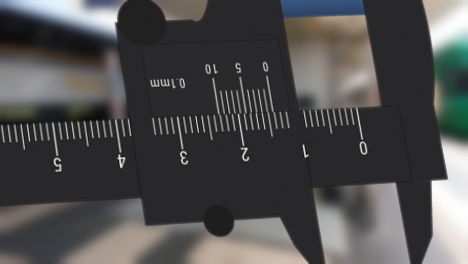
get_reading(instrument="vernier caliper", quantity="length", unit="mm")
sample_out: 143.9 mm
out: 14.2 mm
